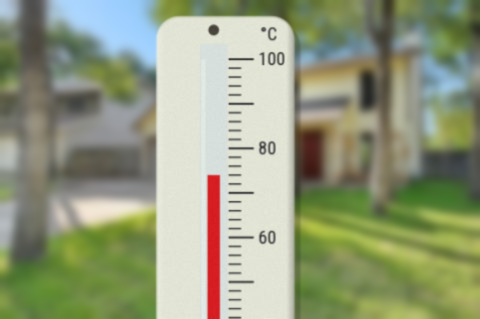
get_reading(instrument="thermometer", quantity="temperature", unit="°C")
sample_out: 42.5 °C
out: 74 °C
